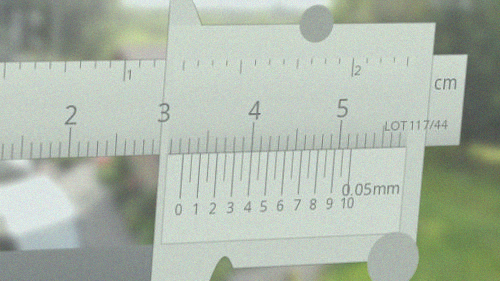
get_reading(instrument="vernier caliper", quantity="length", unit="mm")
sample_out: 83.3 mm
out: 32.4 mm
